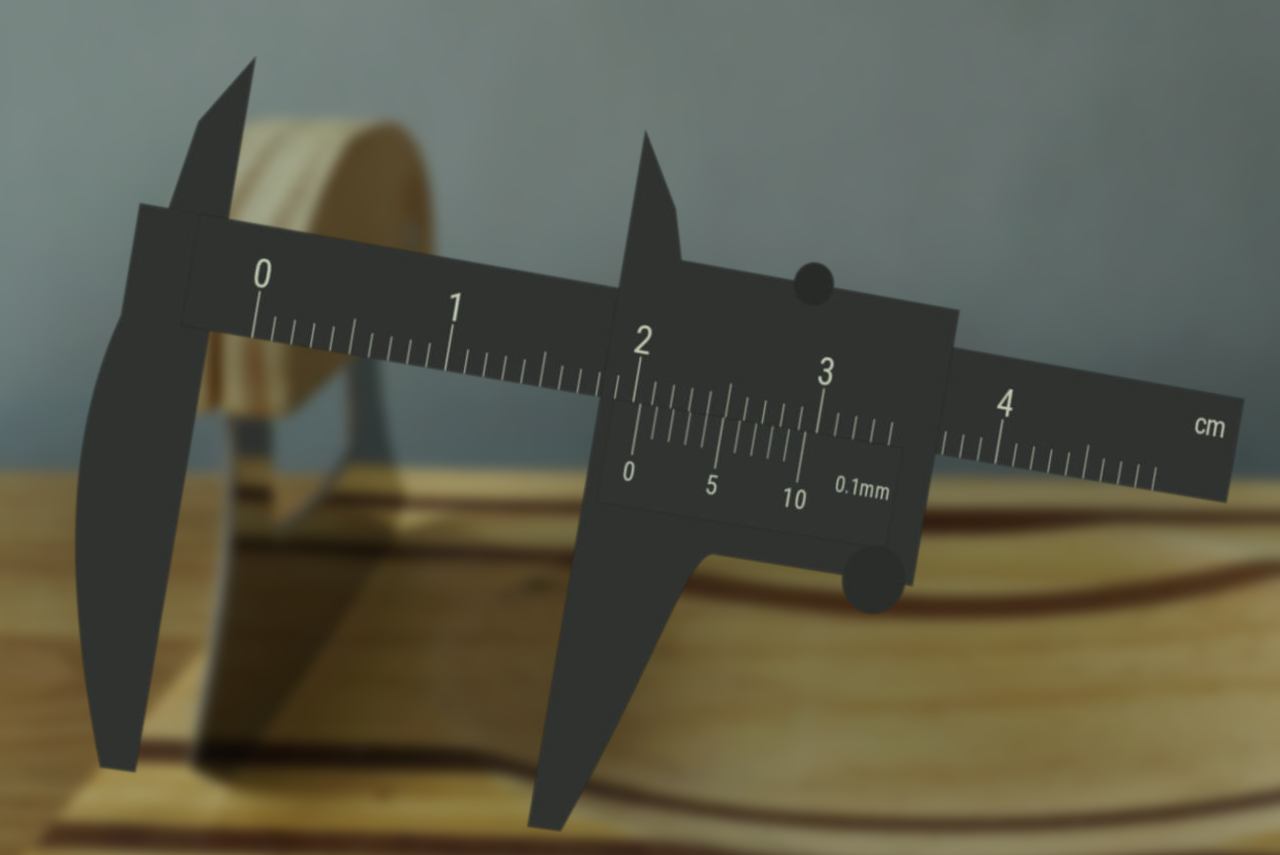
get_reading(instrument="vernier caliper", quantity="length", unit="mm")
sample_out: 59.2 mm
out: 20.4 mm
